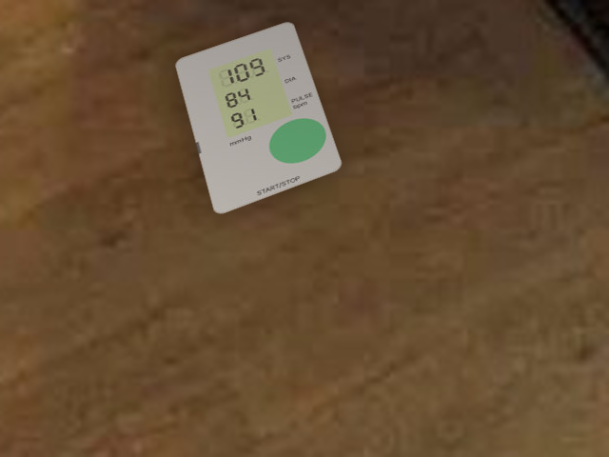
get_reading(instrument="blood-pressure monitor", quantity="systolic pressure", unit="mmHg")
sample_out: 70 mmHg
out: 109 mmHg
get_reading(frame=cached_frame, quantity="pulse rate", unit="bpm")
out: 91 bpm
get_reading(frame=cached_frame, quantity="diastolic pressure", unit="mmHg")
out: 84 mmHg
